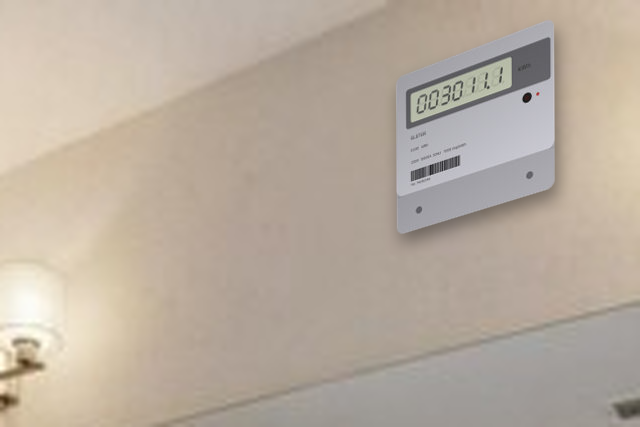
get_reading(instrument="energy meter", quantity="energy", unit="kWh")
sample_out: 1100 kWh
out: 3011.1 kWh
